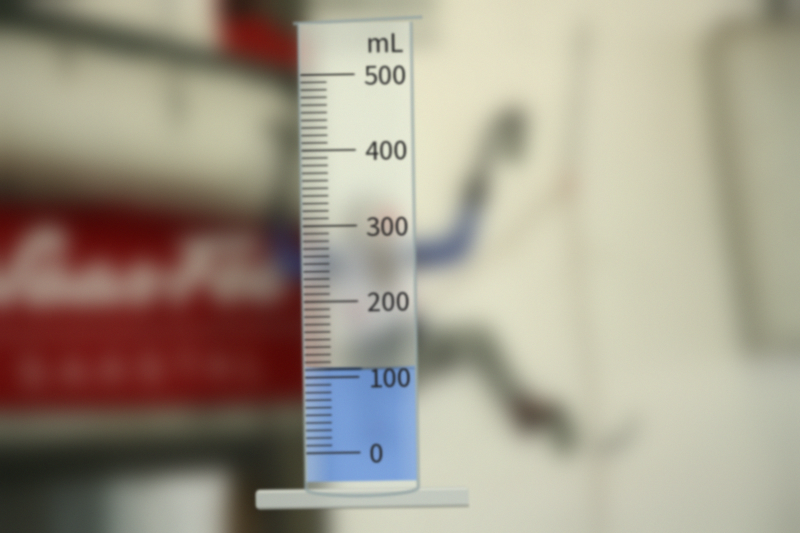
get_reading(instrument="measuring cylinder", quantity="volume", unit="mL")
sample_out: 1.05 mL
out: 110 mL
